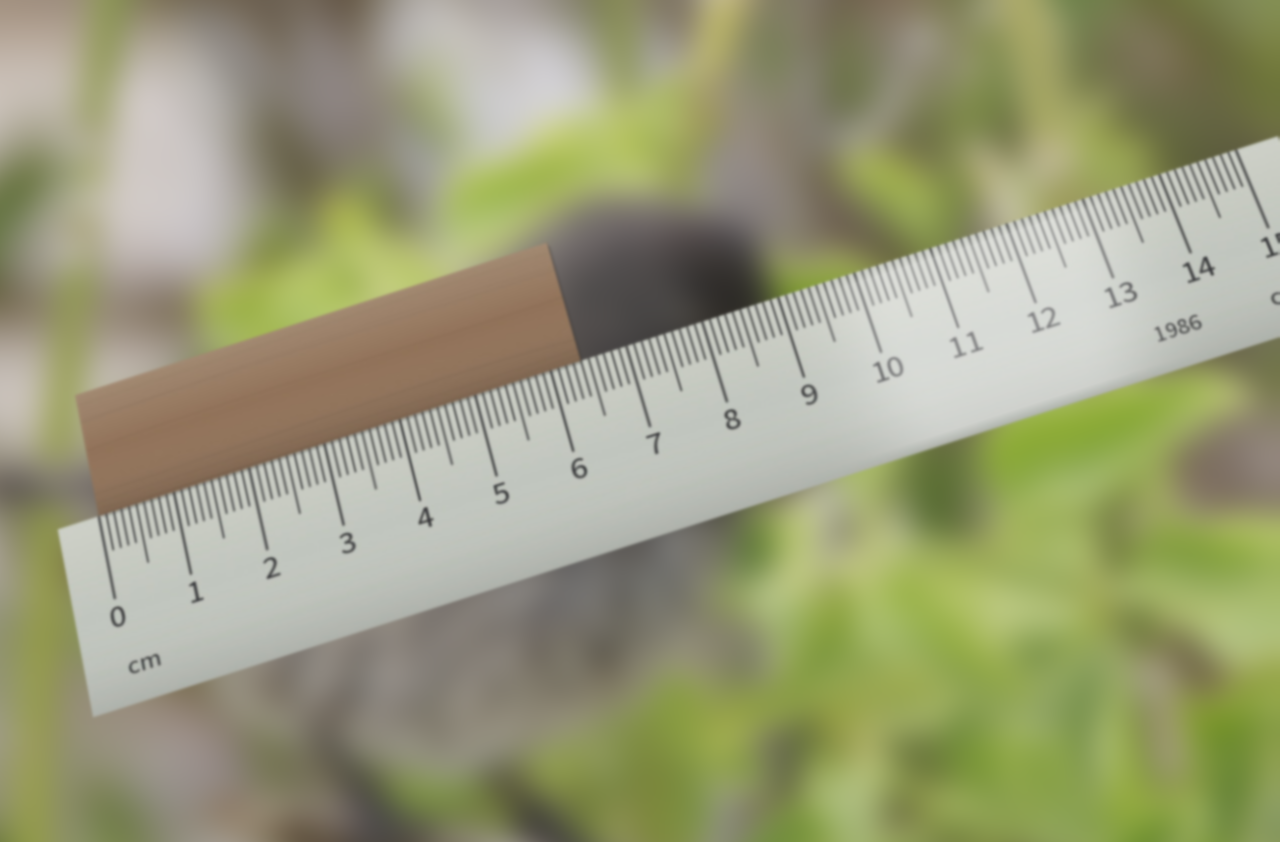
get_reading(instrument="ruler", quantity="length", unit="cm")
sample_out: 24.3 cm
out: 6.4 cm
